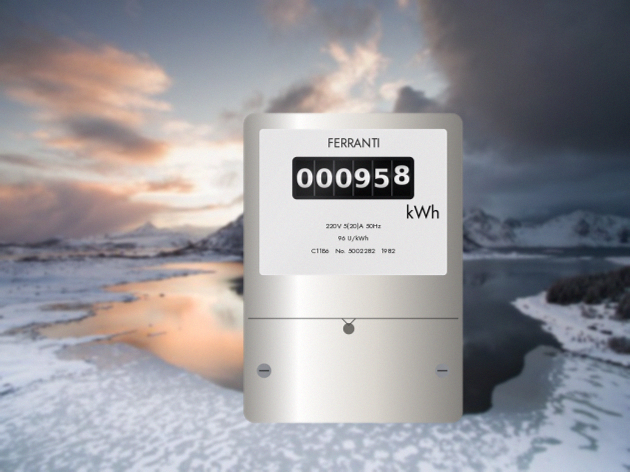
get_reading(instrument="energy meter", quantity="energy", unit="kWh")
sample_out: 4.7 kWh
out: 958 kWh
